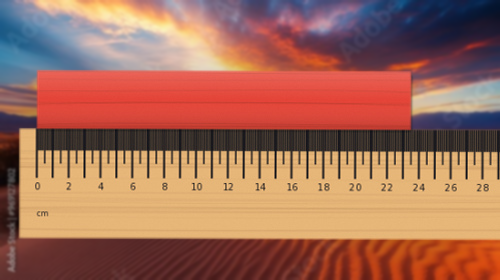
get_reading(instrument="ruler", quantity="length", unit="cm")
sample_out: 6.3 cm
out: 23.5 cm
